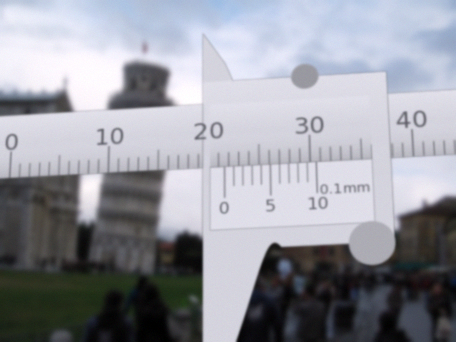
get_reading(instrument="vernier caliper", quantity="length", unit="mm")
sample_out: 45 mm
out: 21.6 mm
